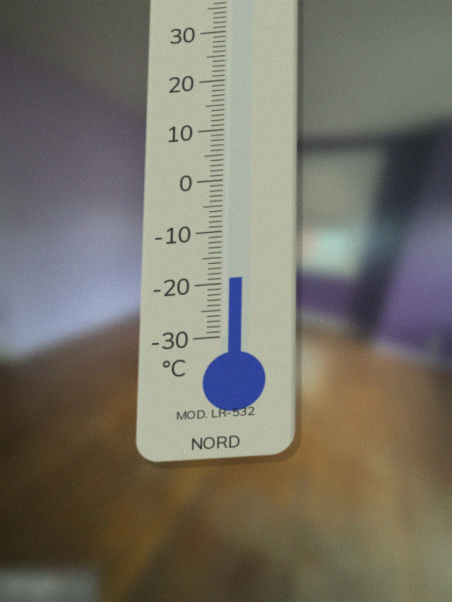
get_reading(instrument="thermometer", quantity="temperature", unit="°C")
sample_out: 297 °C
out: -19 °C
